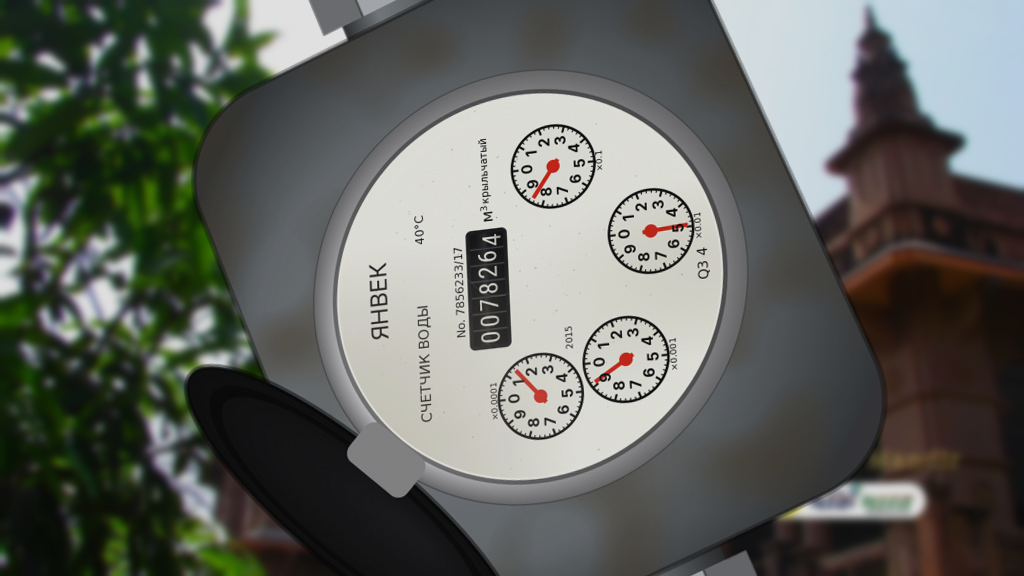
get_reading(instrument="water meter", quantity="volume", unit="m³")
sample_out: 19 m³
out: 78263.8491 m³
